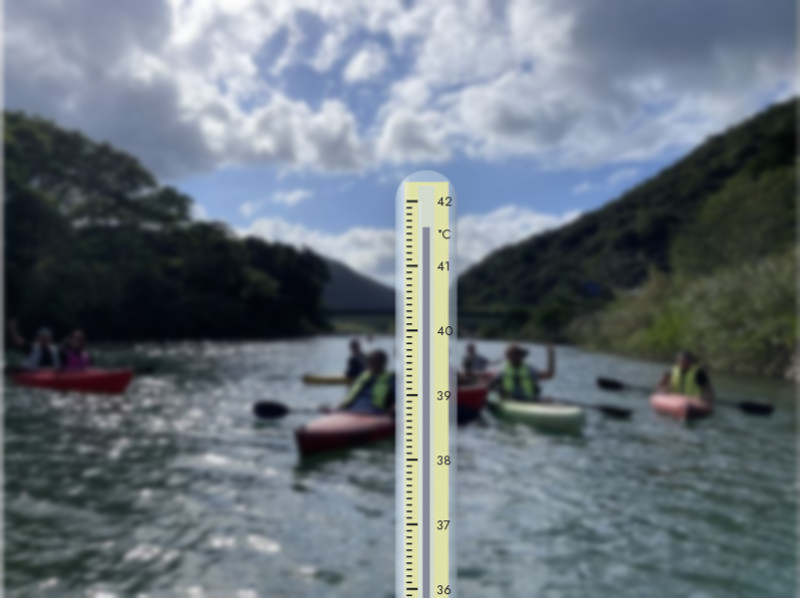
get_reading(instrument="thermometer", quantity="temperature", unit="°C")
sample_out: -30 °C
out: 41.6 °C
